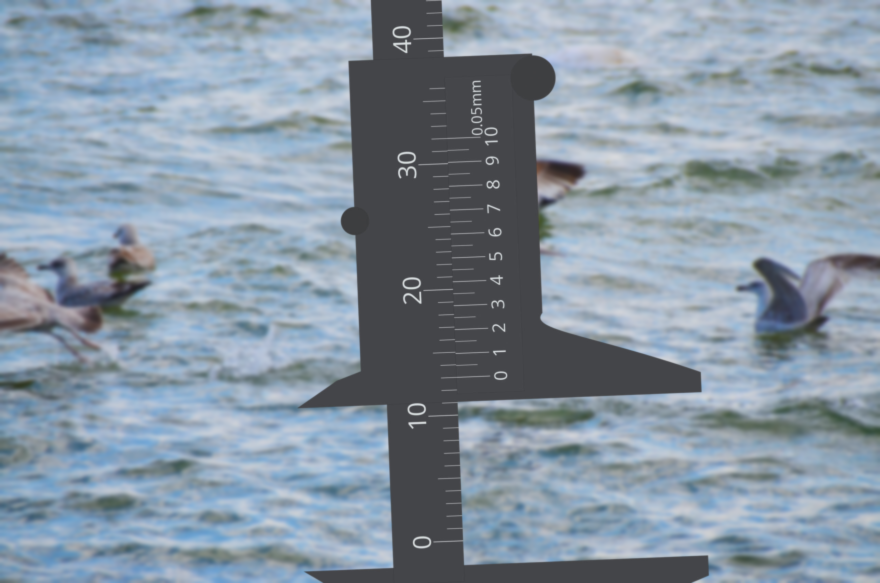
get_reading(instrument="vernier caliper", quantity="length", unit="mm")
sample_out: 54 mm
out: 13.0 mm
